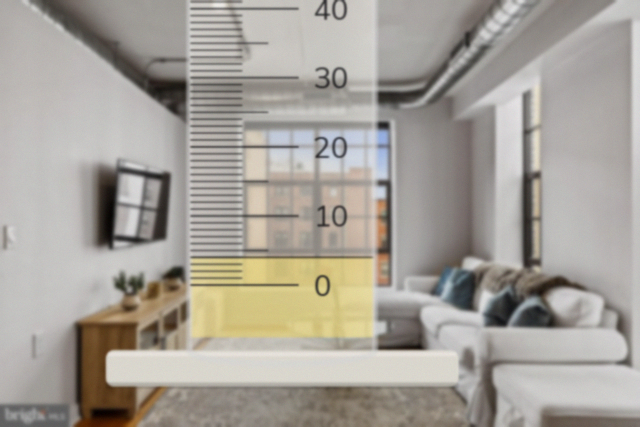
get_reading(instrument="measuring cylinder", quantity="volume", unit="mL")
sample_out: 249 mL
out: 4 mL
